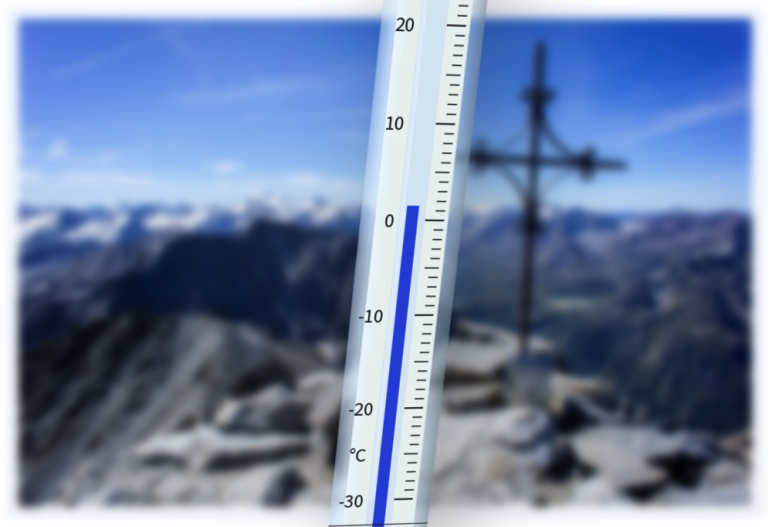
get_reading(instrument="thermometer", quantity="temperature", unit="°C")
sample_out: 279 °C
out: 1.5 °C
